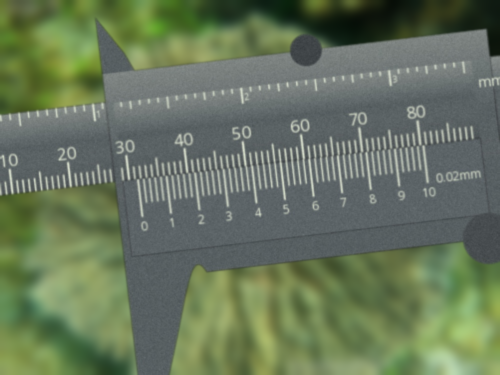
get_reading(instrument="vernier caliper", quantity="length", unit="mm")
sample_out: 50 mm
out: 31.5 mm
